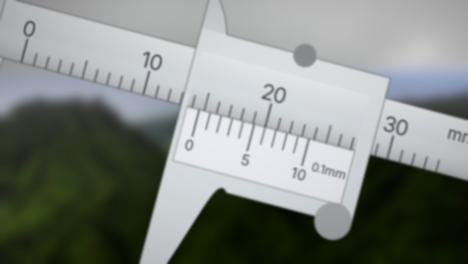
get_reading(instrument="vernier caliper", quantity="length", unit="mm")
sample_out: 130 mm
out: 14.6 mm
